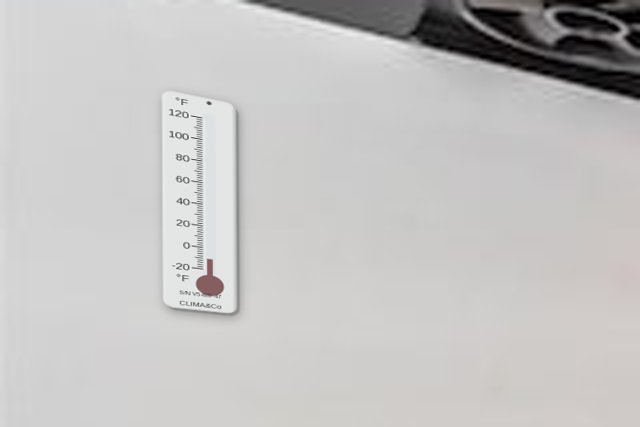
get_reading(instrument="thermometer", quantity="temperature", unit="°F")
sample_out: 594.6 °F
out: -10 °F
